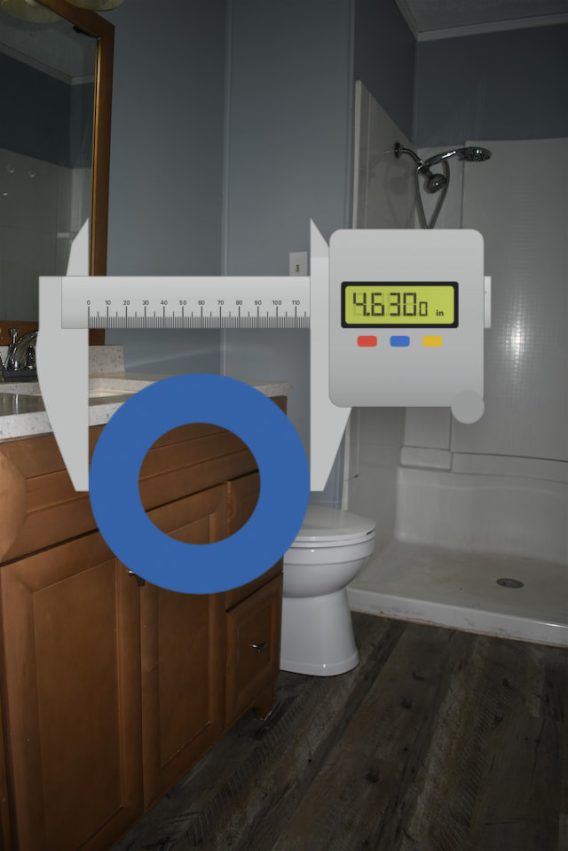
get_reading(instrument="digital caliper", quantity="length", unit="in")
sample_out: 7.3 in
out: 4.6300 in
